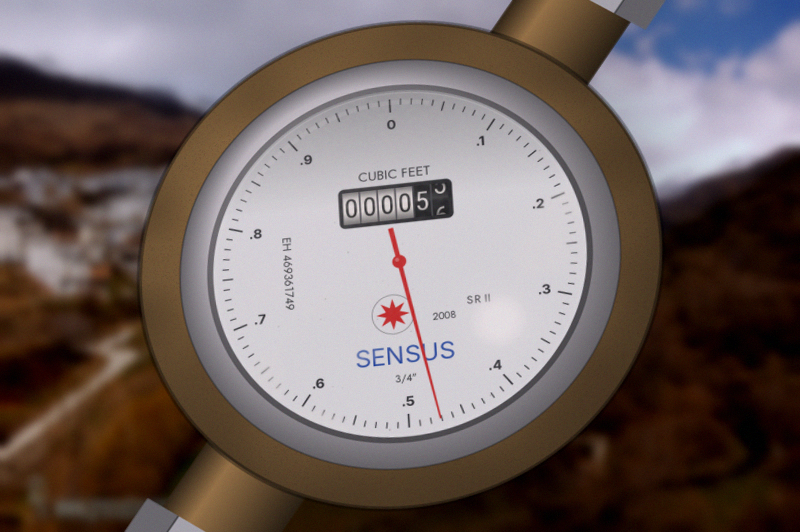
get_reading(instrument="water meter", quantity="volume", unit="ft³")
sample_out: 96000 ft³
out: 55.47 ft³
